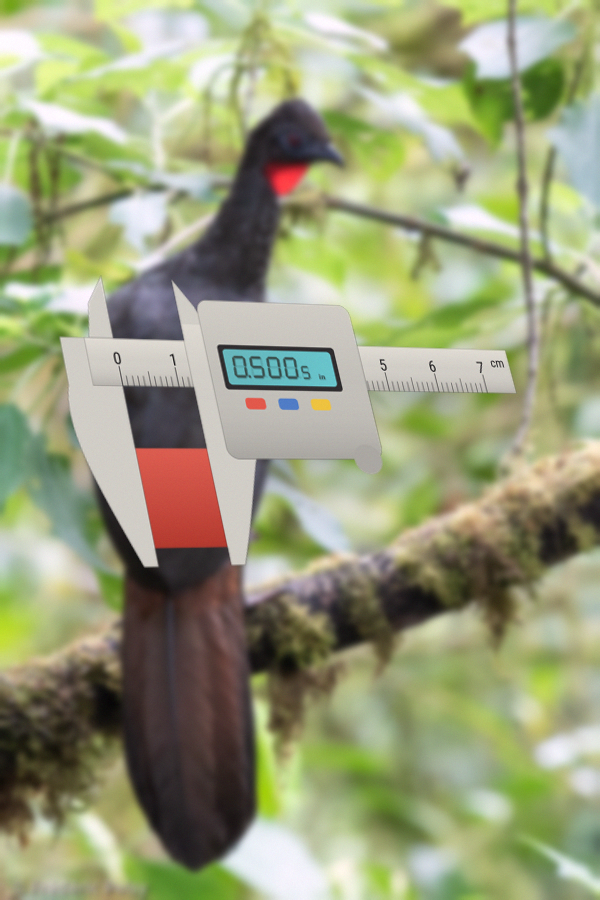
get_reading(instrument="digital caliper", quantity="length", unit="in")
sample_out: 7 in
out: 0.5005 in
